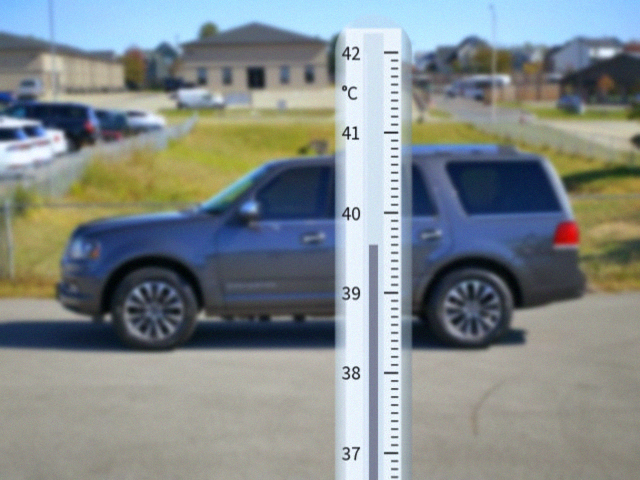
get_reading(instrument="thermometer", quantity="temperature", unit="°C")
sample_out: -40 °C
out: 39.6 °C
